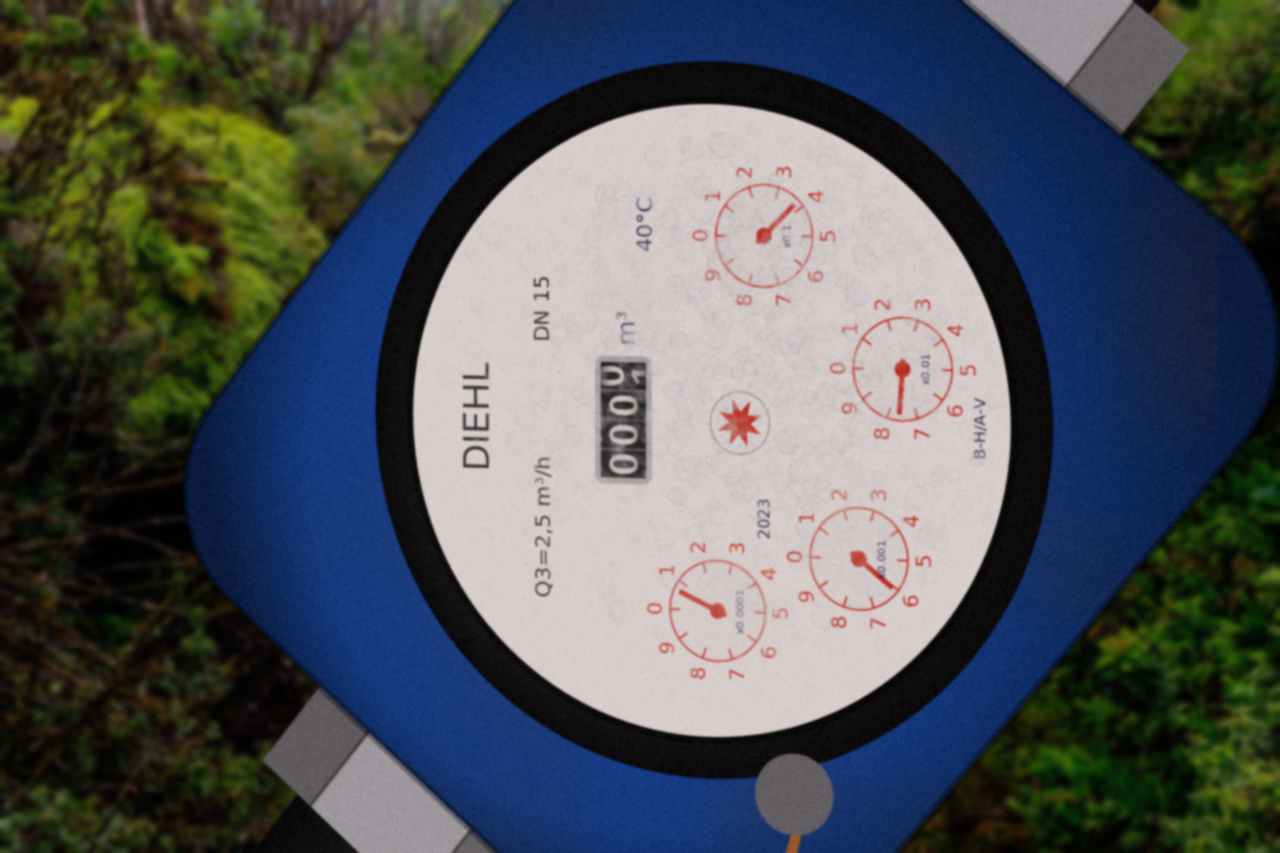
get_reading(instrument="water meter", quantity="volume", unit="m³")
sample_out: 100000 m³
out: 0.3760 m³
